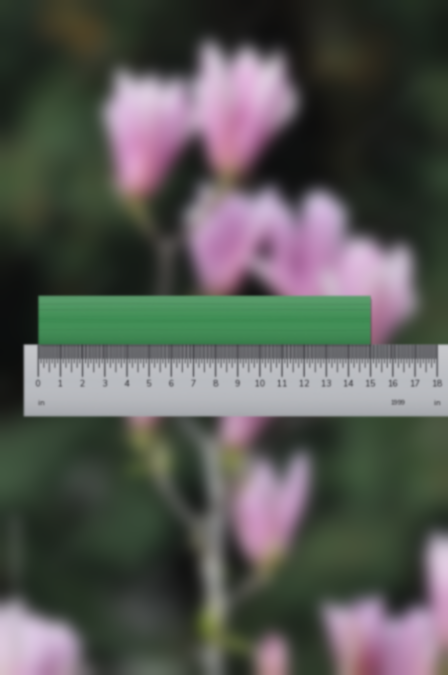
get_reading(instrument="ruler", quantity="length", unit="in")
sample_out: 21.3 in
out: 15 in
